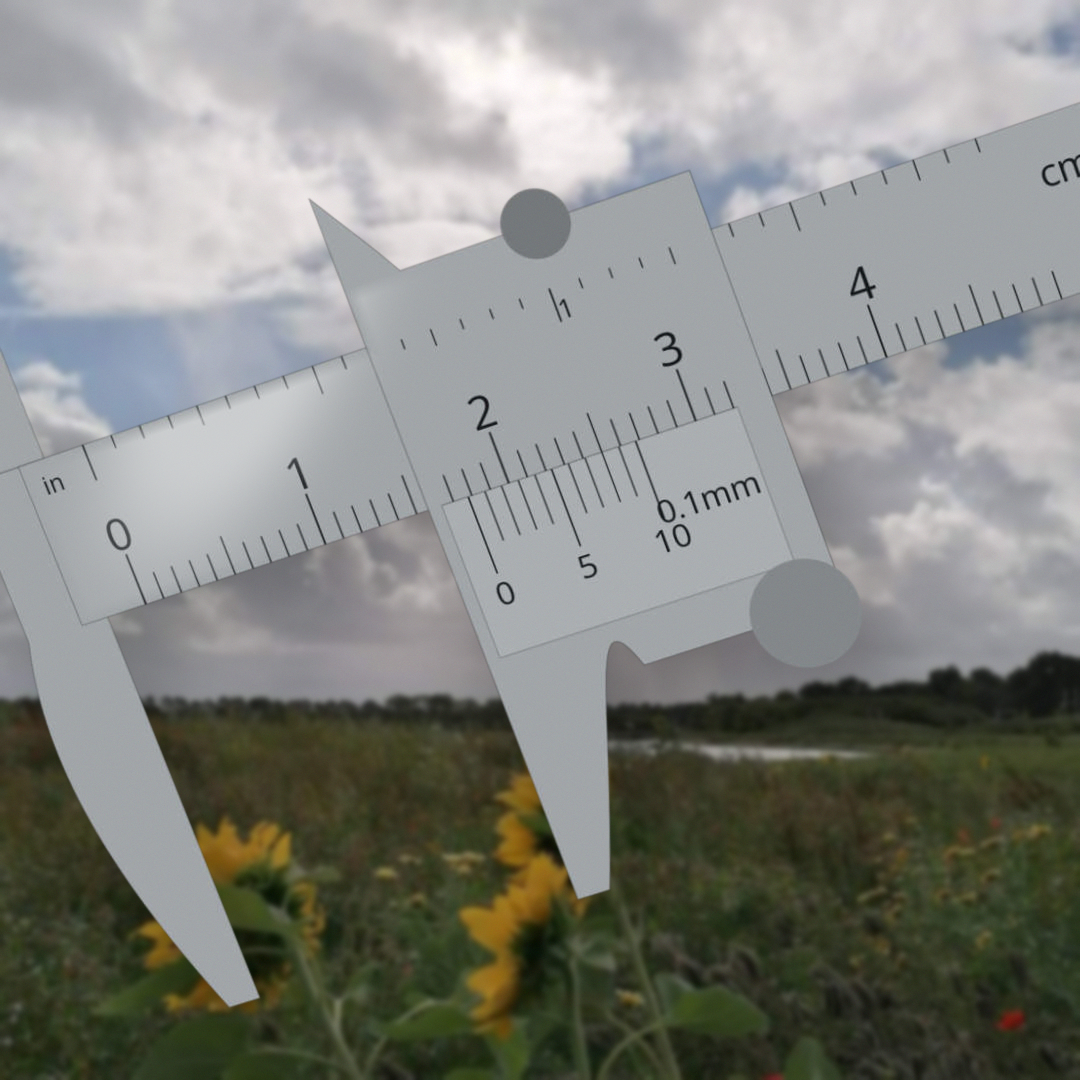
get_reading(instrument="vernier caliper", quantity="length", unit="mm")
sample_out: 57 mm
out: 17.8 mm
